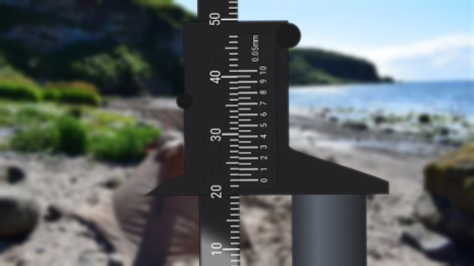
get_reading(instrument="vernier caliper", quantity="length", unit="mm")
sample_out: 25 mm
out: 22.0 mm
